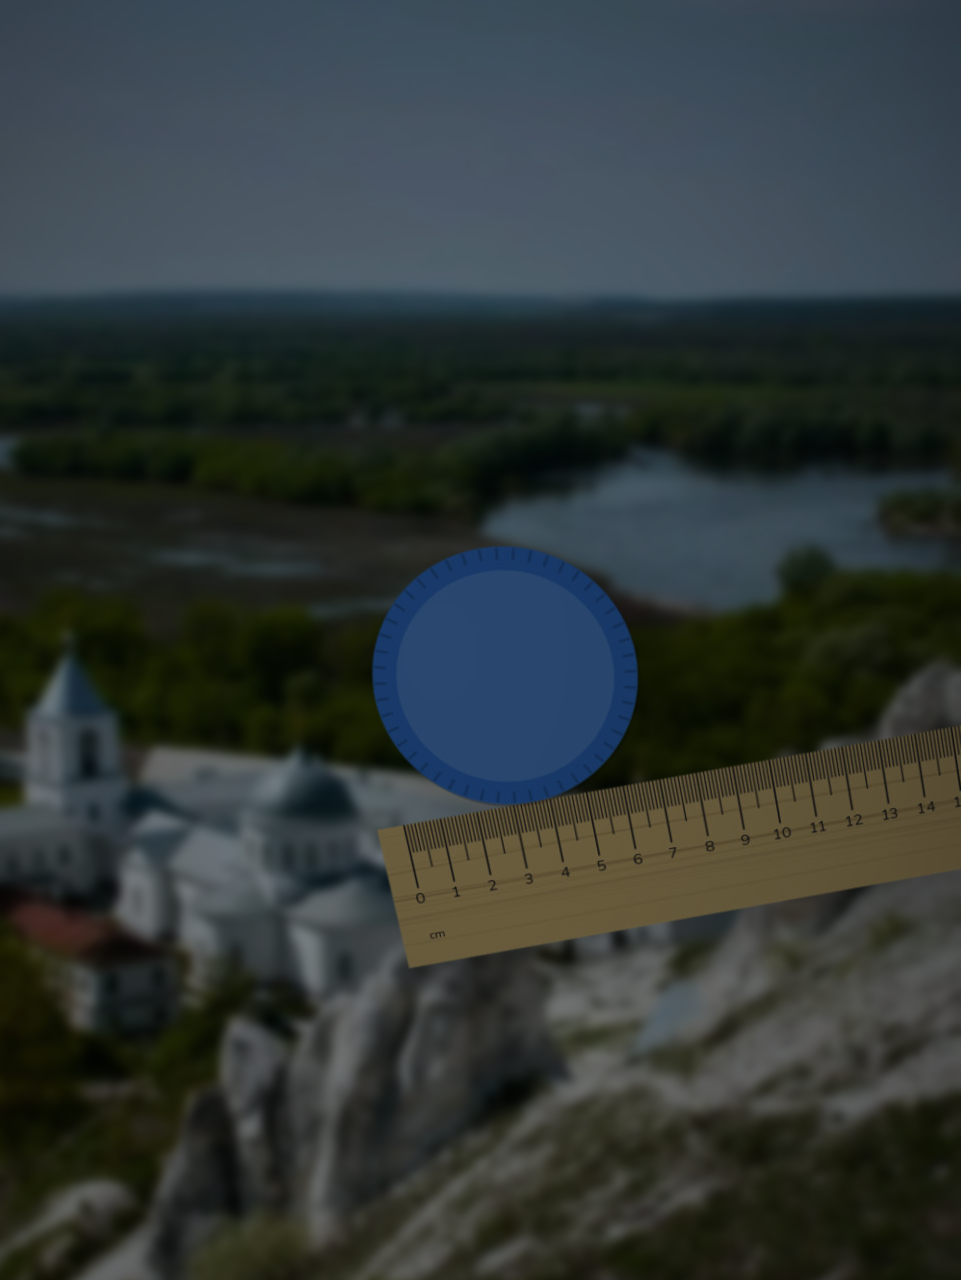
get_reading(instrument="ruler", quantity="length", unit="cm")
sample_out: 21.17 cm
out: 7 cm
